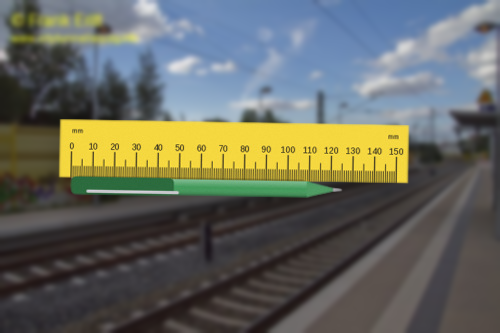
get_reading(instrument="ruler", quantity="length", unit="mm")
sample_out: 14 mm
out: 125 mm
